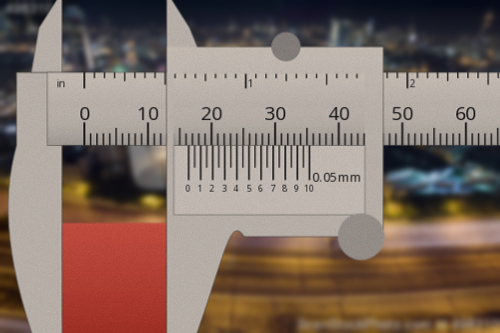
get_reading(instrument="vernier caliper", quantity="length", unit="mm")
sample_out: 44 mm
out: 16.4 mm
